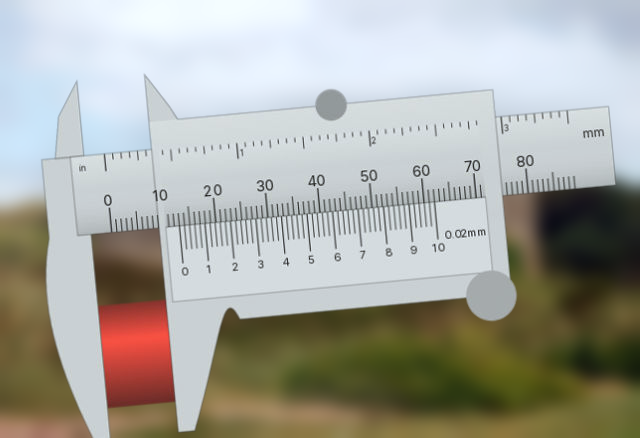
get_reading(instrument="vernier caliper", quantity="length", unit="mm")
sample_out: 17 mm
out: 13.0 mm
